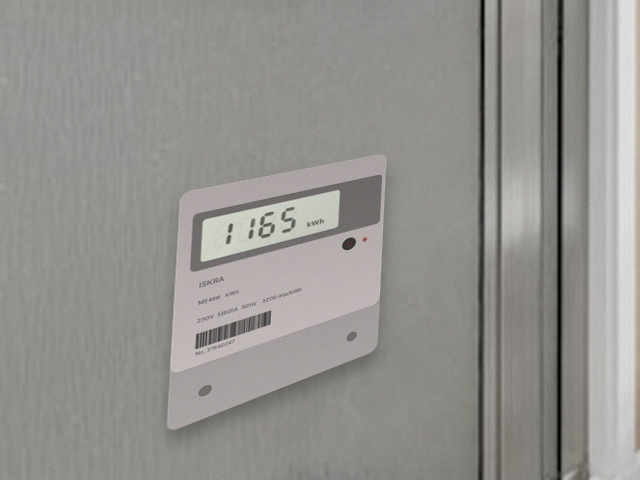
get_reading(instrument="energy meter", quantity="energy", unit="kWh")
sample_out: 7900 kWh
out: 1165 kWh
